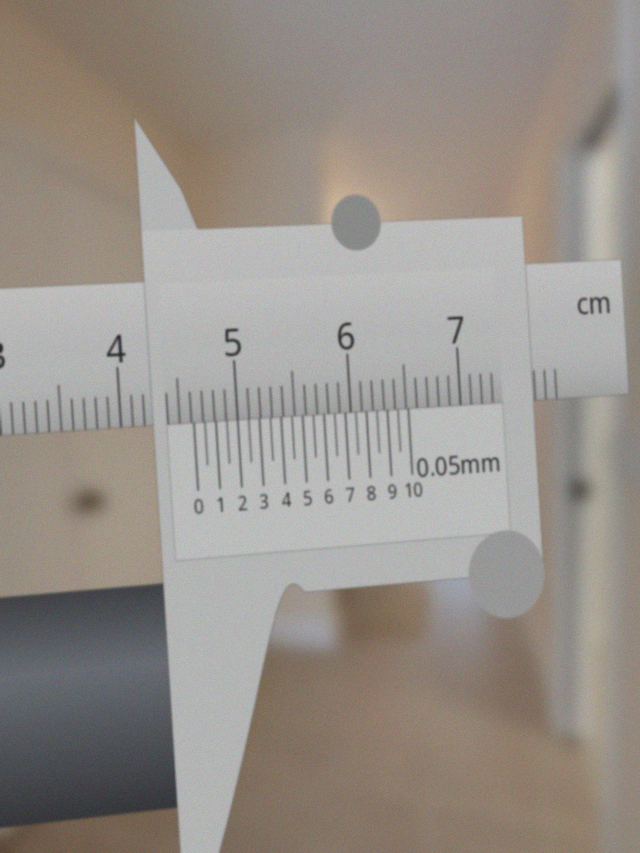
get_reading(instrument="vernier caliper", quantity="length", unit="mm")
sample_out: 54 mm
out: 46.2 mm
